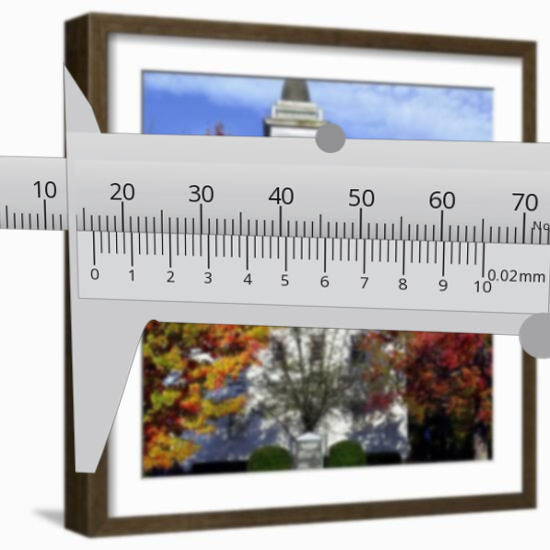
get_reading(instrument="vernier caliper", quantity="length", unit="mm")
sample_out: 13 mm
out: 16.2 mm
